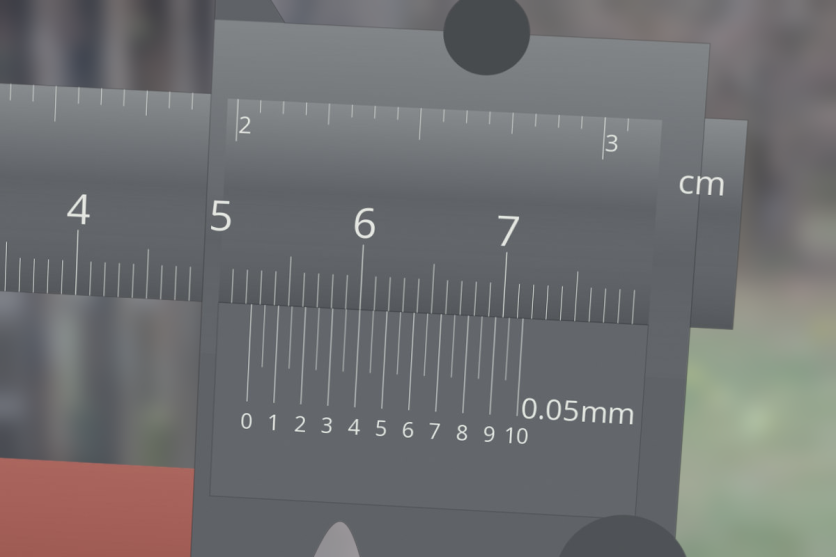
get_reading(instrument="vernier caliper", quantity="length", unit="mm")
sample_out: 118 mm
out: 52.4 mm
